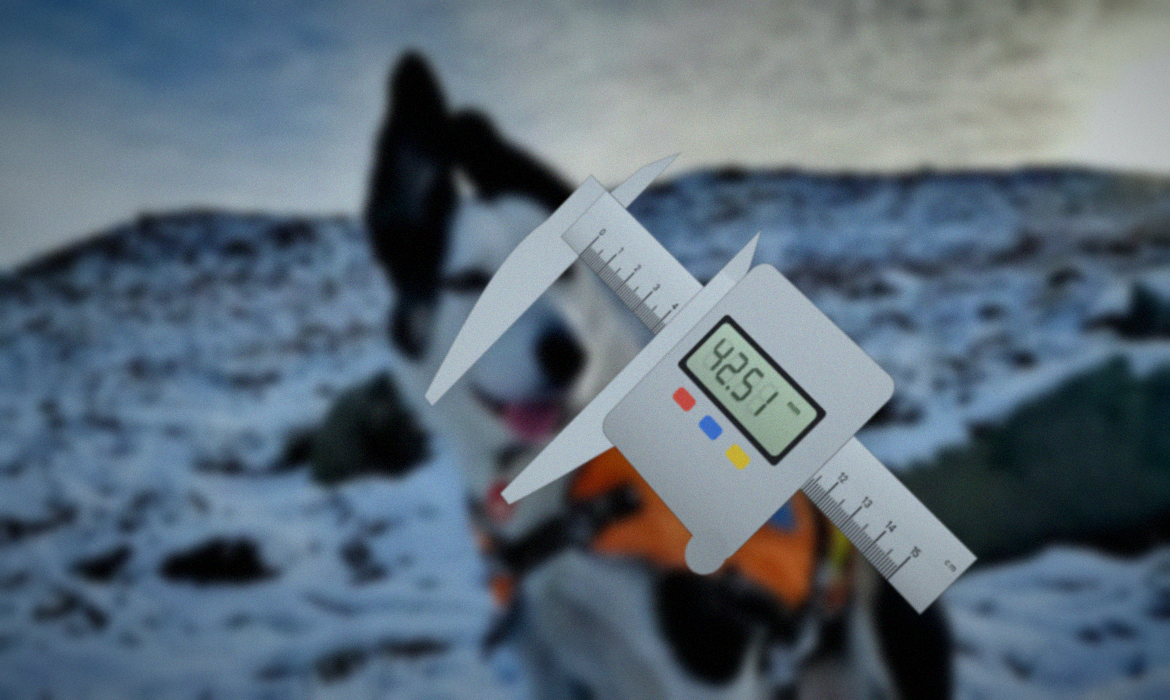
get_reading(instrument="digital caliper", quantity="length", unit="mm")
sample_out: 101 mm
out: 42.51 mm
